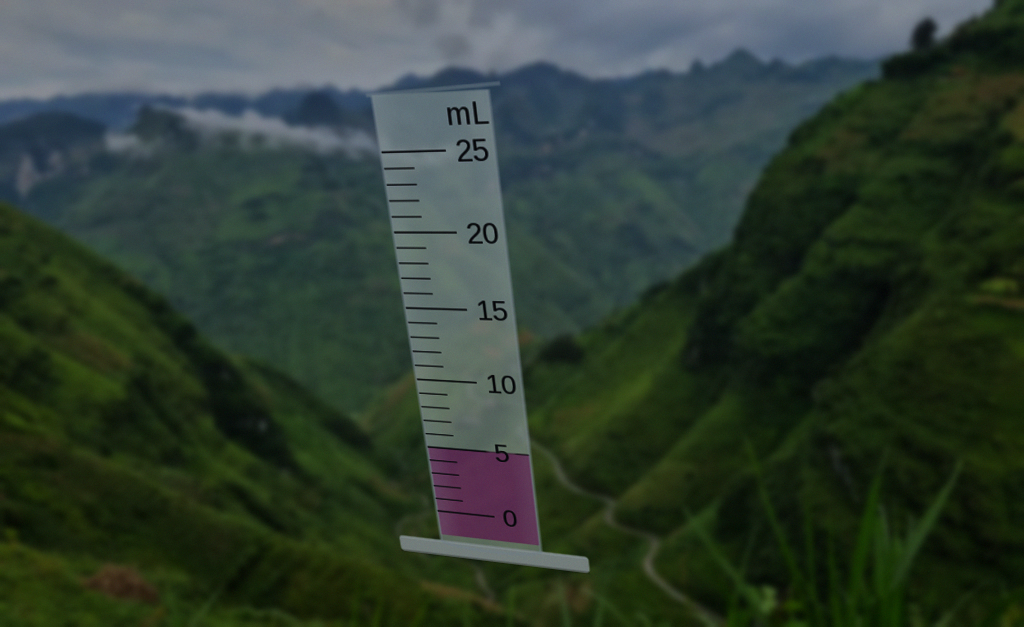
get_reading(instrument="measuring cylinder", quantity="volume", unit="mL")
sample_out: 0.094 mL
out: 5 mL
